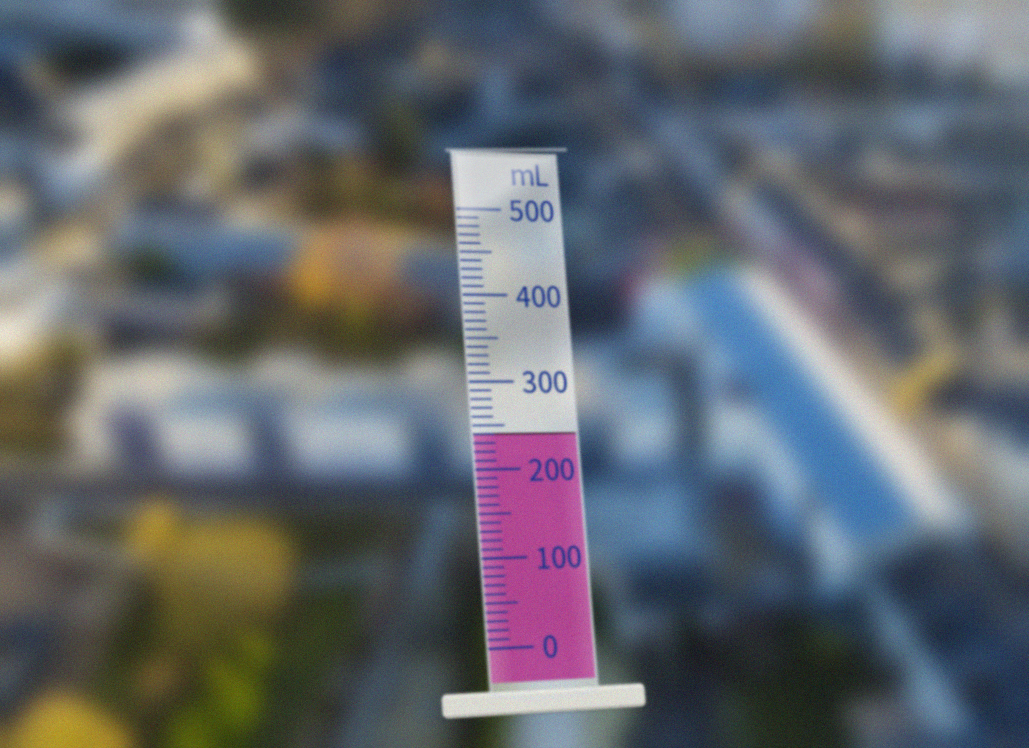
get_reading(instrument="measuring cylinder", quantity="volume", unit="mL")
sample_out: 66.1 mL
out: 240 mL
